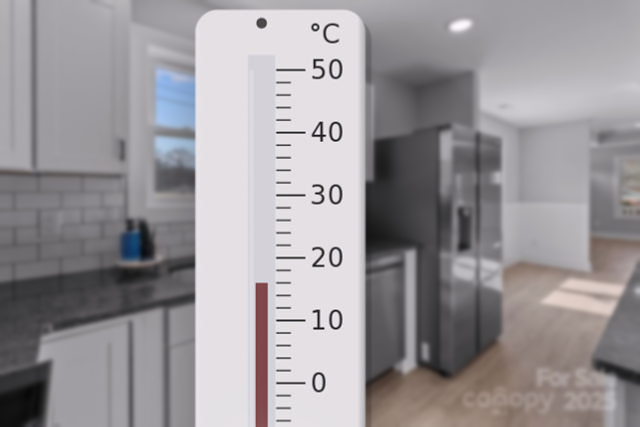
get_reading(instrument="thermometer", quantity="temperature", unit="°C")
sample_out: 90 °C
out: 16 °C
